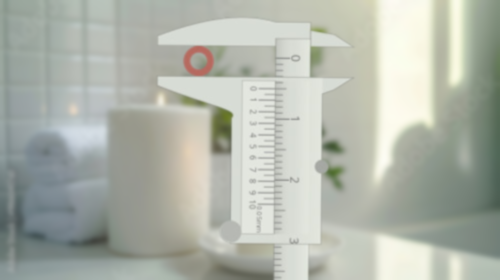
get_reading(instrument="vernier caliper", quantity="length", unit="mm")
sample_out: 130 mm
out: 5.0 mm
